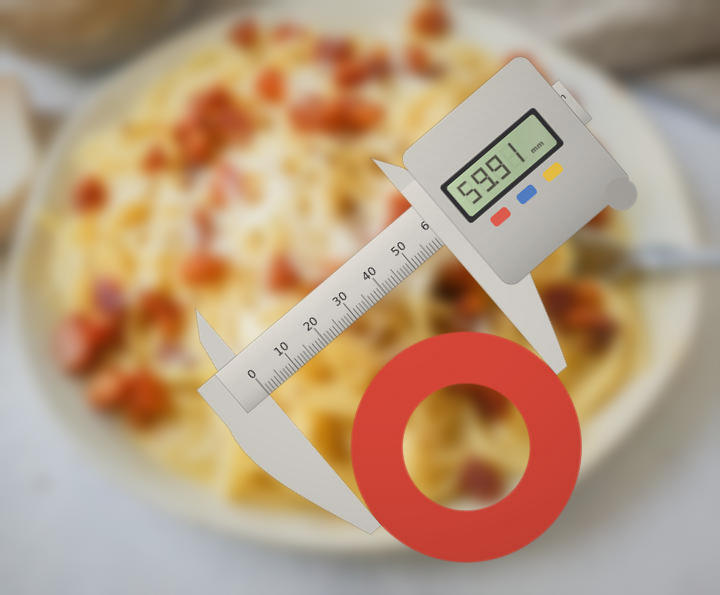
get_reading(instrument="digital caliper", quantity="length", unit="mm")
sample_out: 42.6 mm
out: 59.91 mm
